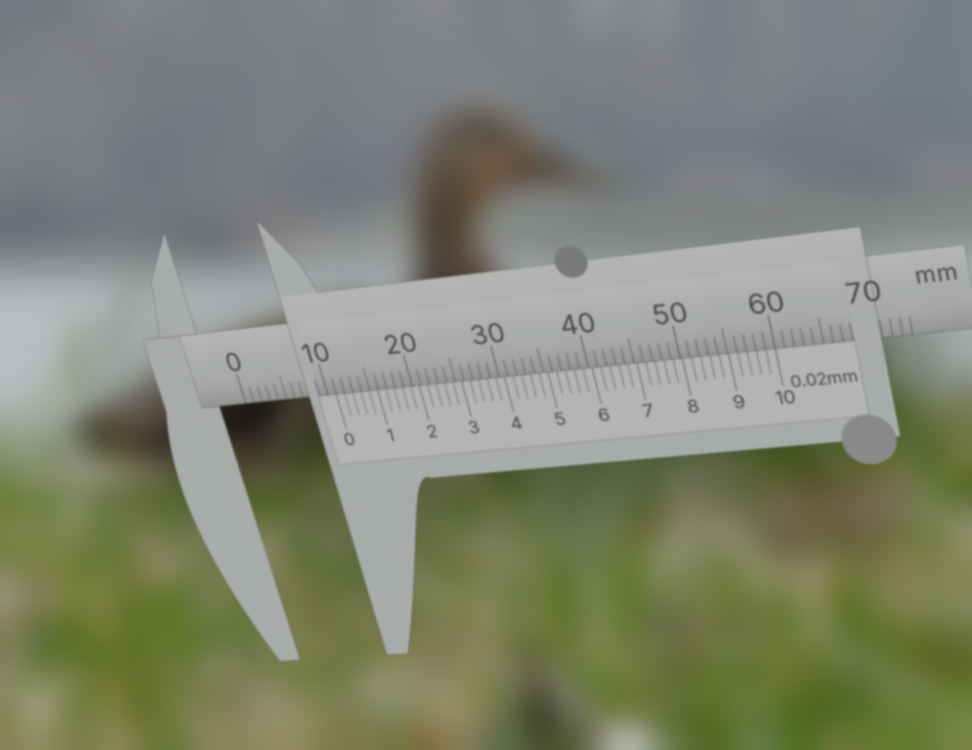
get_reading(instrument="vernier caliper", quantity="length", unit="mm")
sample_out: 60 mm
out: 11.0 mm
